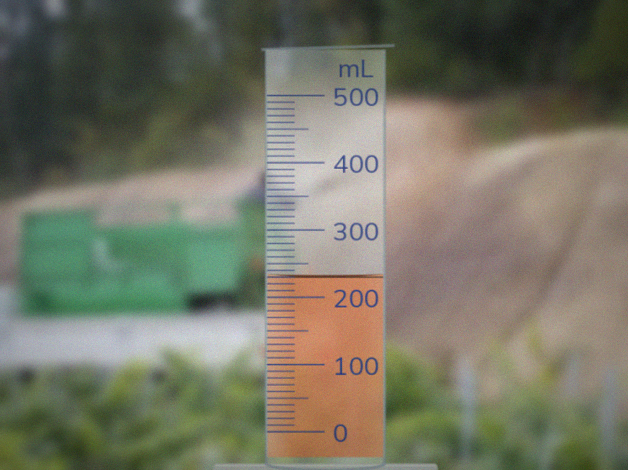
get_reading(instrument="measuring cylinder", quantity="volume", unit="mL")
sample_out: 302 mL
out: 230 mL
